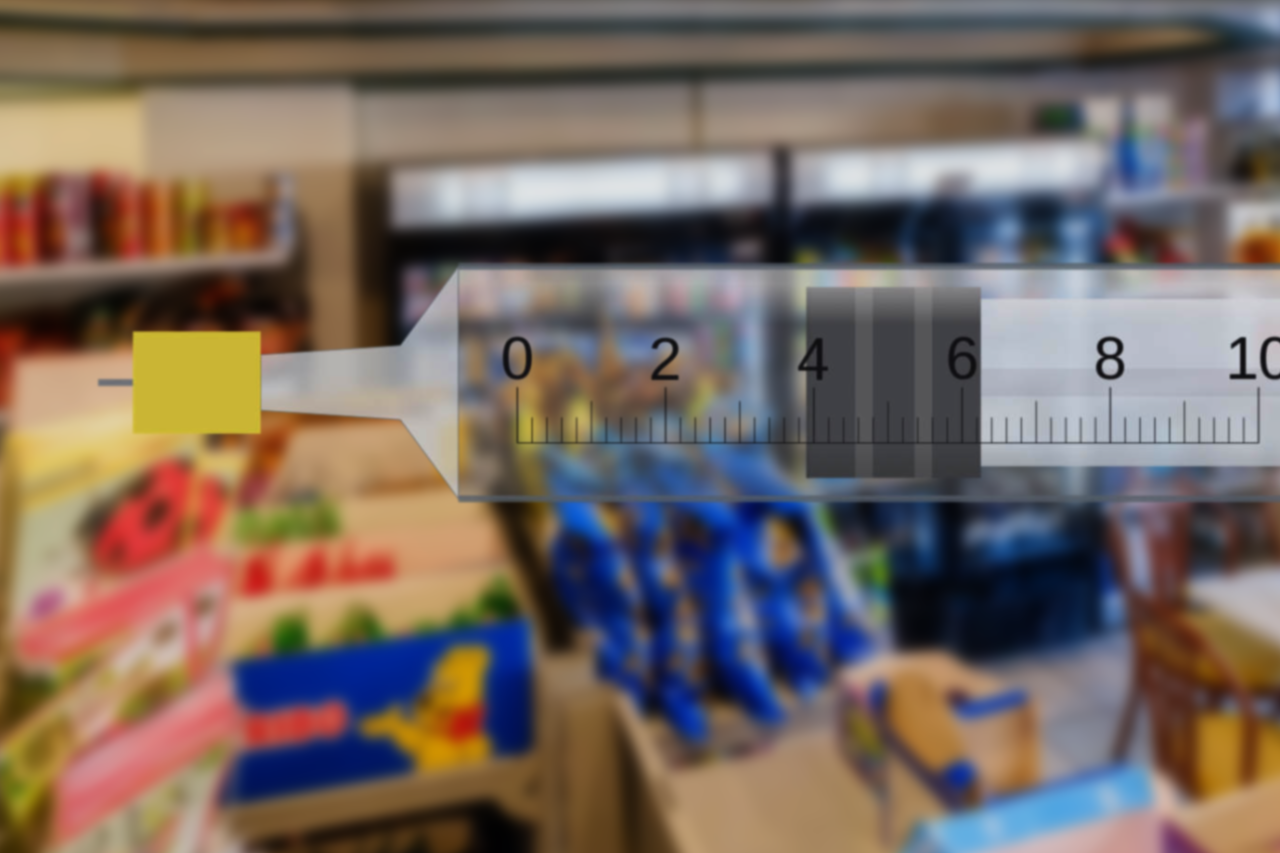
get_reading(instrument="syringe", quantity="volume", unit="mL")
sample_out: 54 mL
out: 3.9 mL
